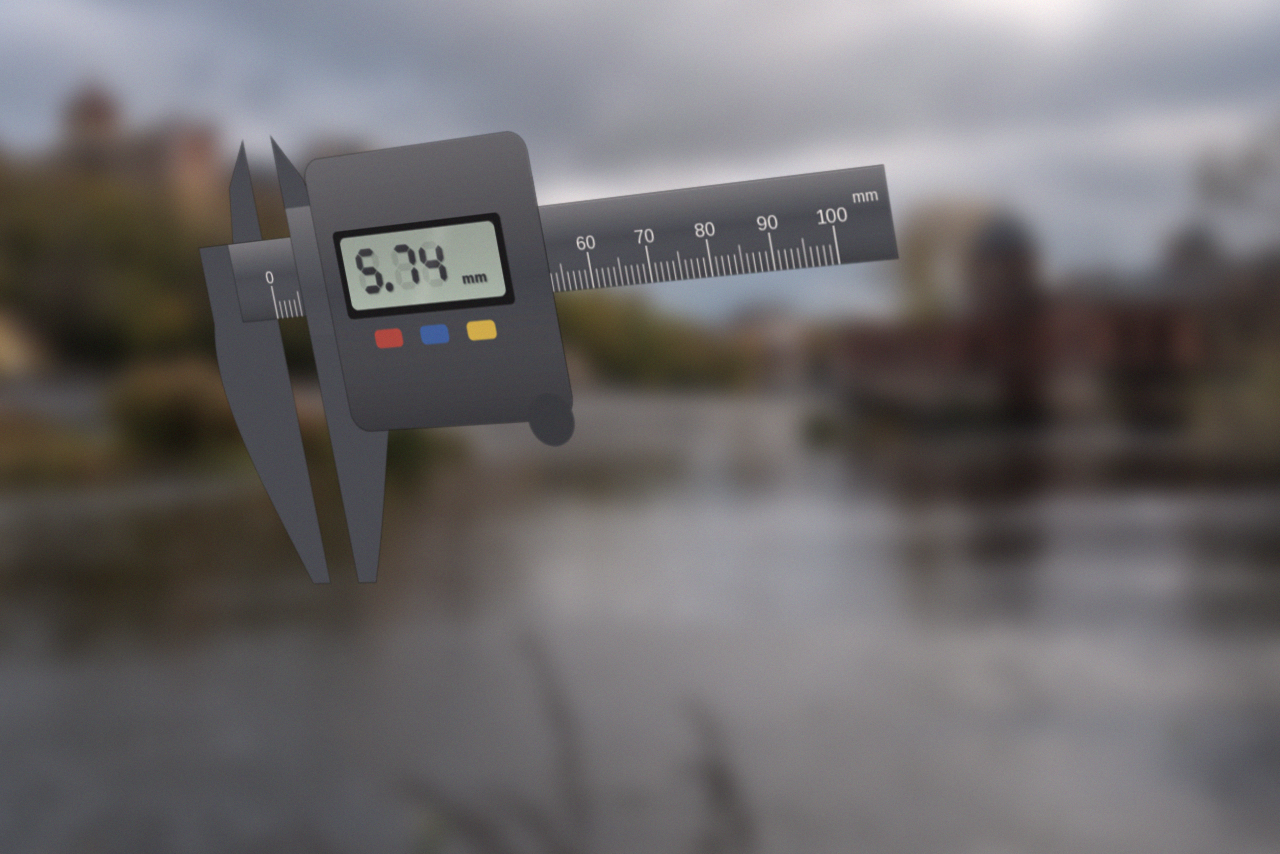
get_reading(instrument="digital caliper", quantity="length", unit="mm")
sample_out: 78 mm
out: 5.74 mm
